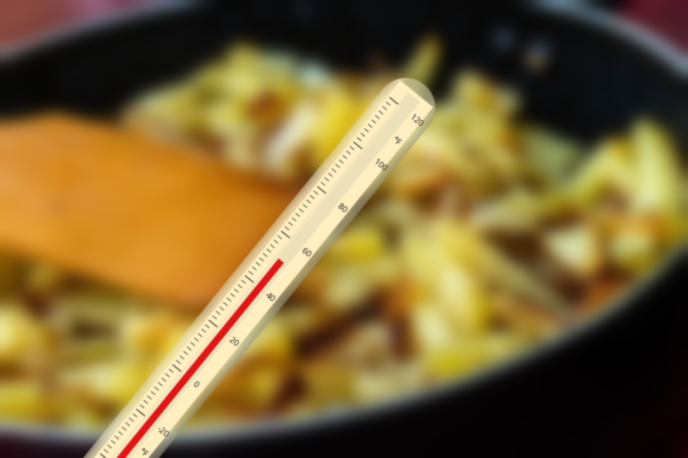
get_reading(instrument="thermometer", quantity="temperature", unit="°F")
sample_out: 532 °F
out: 52 °F
